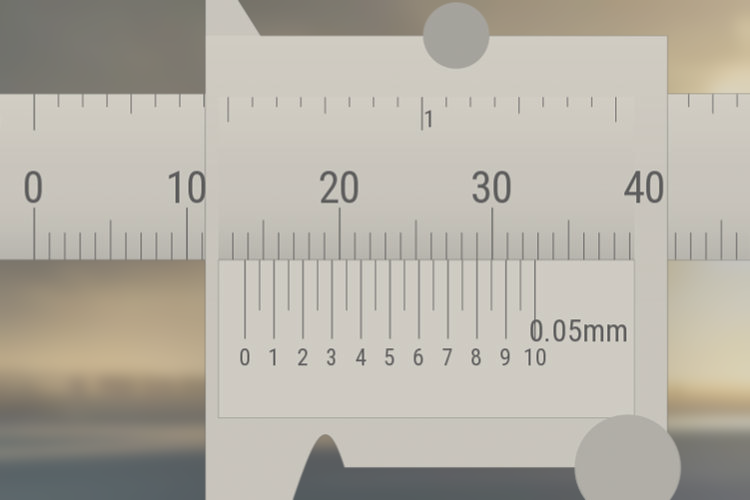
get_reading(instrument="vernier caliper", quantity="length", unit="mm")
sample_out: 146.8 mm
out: 13.8 mm
